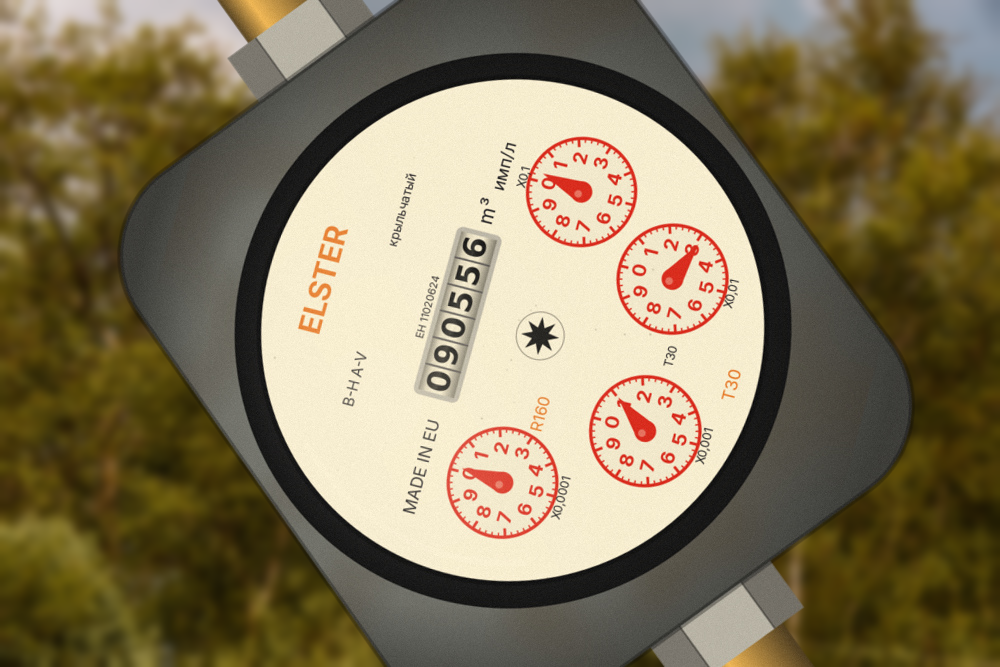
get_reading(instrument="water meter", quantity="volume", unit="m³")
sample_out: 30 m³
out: 90556.0310 m³
